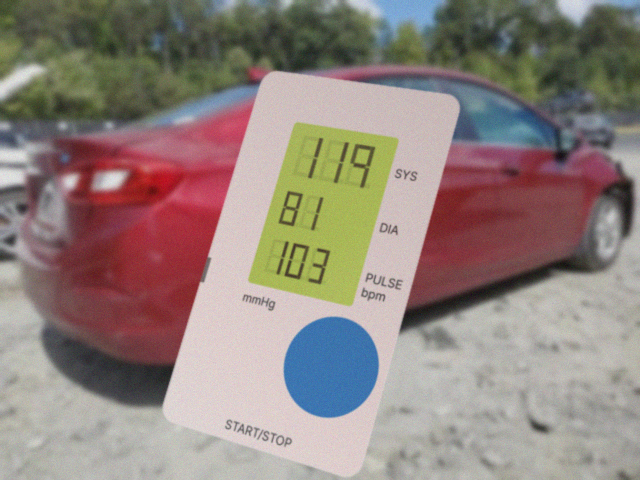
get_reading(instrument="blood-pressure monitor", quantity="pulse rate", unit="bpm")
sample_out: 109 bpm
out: 103 bpm
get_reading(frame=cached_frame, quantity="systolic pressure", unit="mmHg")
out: 119 mmHg
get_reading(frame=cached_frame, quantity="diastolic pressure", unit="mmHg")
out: 81 mmHg
